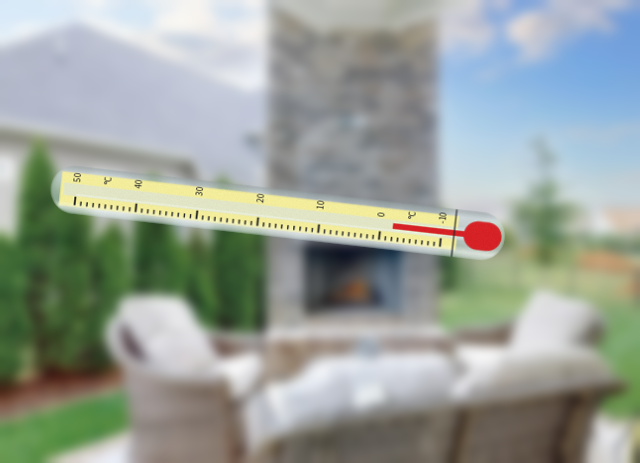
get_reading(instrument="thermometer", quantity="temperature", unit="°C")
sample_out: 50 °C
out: -2 °C
